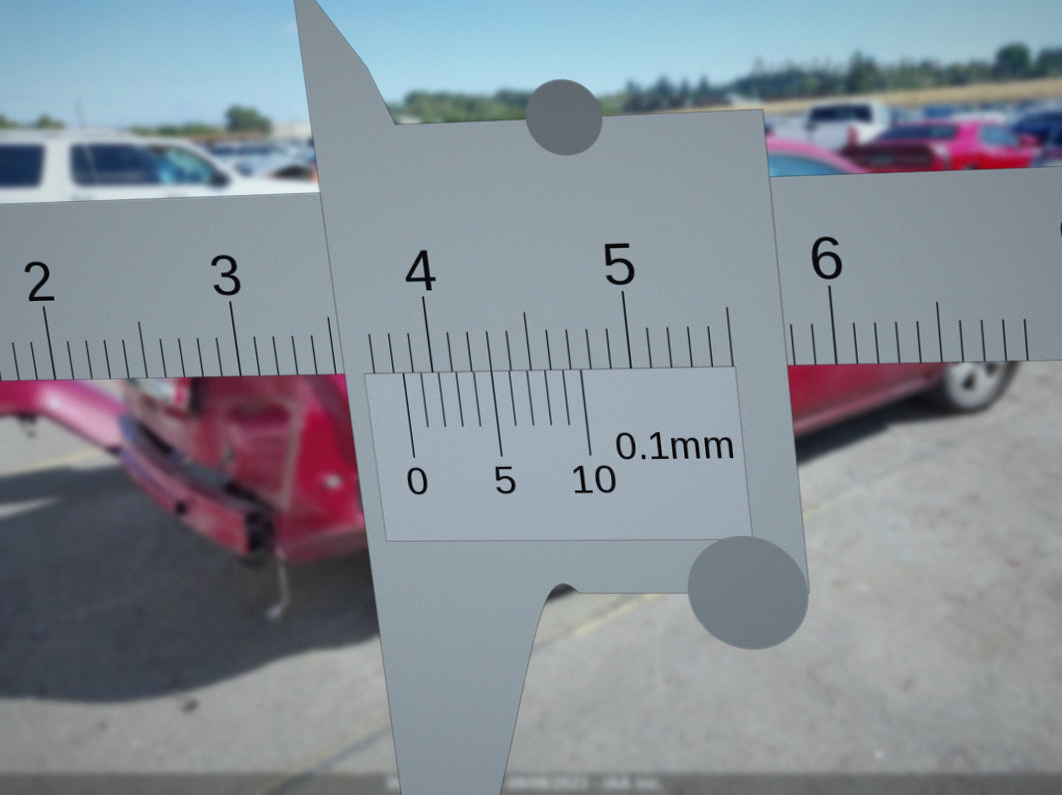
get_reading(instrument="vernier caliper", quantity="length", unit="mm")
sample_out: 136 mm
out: 38.5 mm
